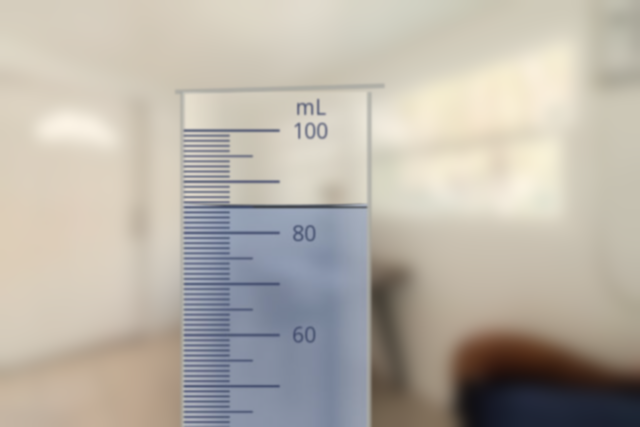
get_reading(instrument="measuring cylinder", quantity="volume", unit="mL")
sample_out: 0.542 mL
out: 85 mL
